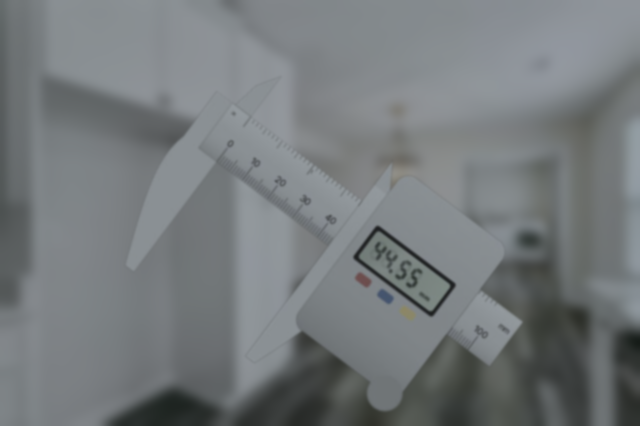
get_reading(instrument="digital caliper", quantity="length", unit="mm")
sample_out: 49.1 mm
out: 44.55 mm
